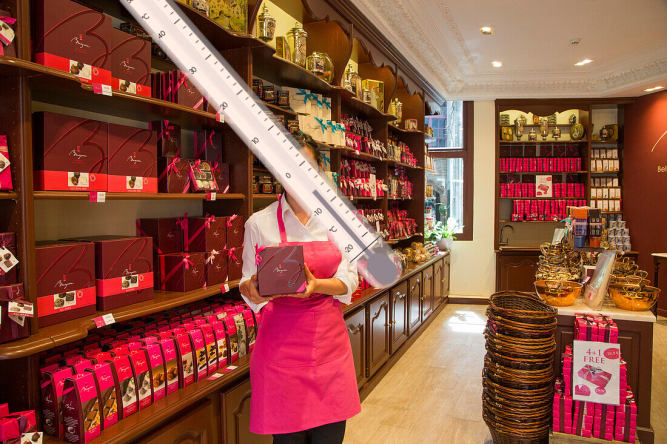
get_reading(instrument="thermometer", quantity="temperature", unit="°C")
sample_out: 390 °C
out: -6 °C
